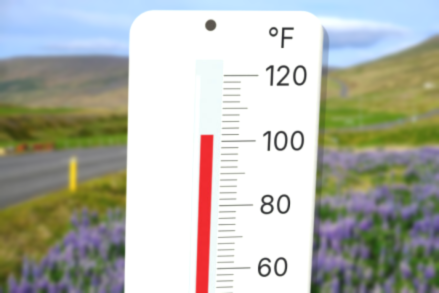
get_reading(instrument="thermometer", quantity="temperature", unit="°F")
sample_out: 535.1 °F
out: 102 °F
